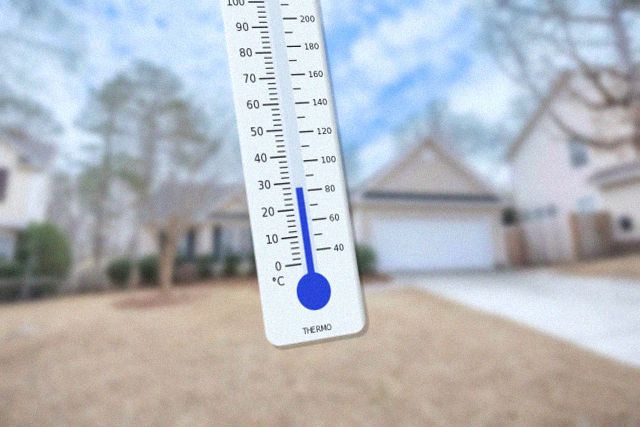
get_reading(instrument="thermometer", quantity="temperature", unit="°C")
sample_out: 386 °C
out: 28 °C
